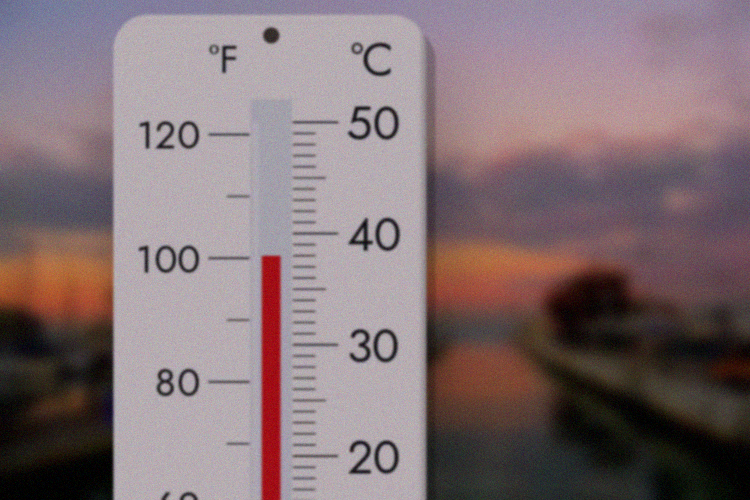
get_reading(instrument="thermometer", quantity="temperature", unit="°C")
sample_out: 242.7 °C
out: 38 °C
